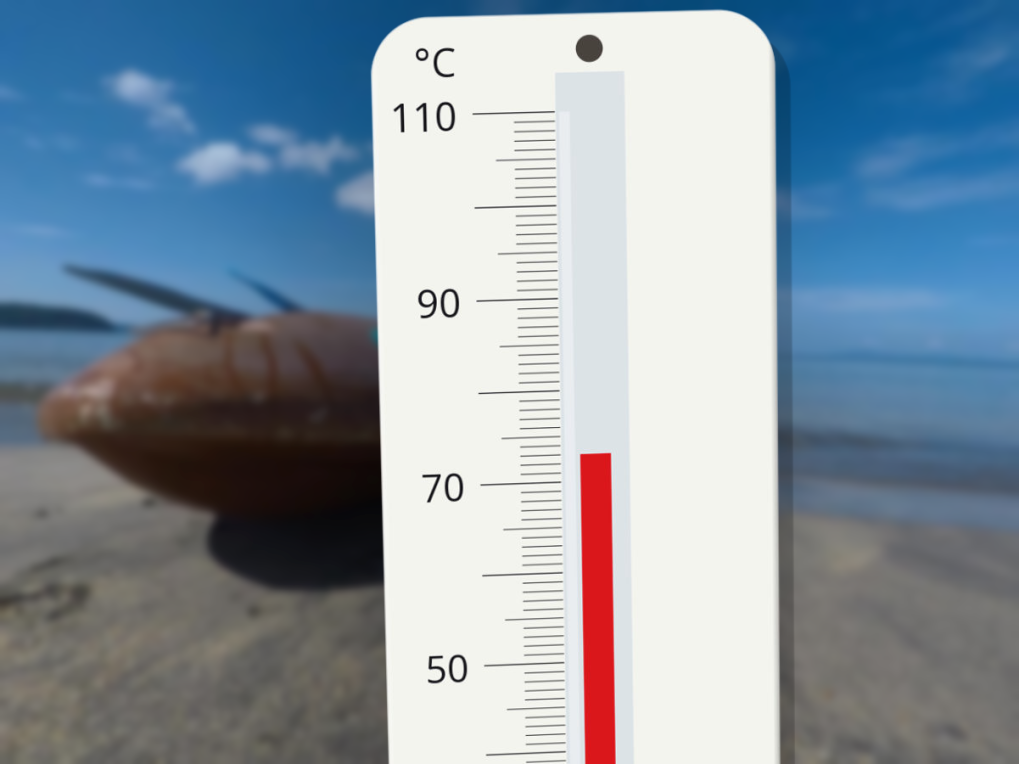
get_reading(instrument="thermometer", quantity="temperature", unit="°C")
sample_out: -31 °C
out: 73 °C
